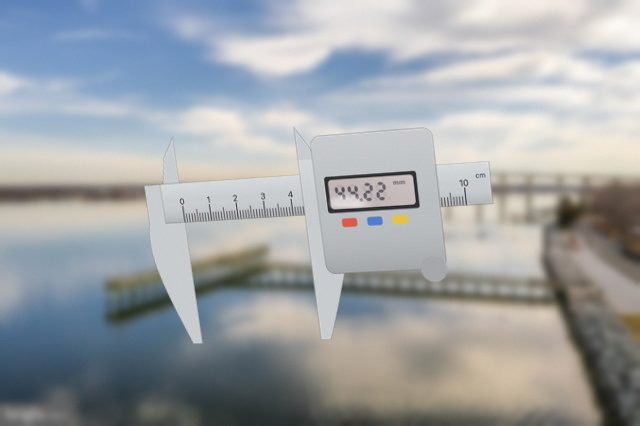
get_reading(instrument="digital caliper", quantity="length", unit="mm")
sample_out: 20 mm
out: 44.22 mm
